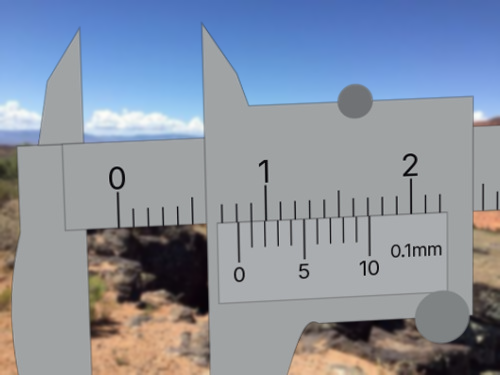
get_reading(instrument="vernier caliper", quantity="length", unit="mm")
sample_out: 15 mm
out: 8.1 mm
